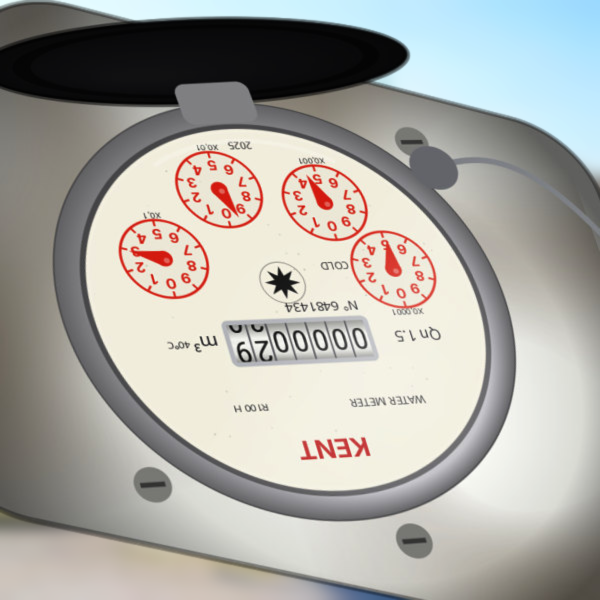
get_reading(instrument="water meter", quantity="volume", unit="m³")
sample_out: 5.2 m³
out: 29.2945 m³
